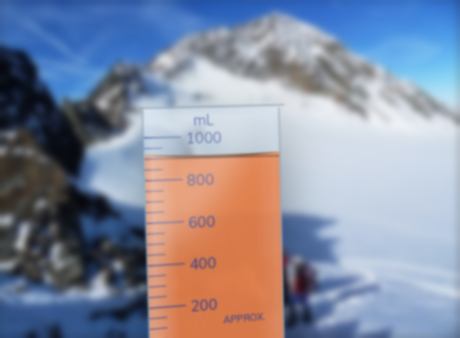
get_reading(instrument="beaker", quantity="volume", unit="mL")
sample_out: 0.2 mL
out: 900 mL
